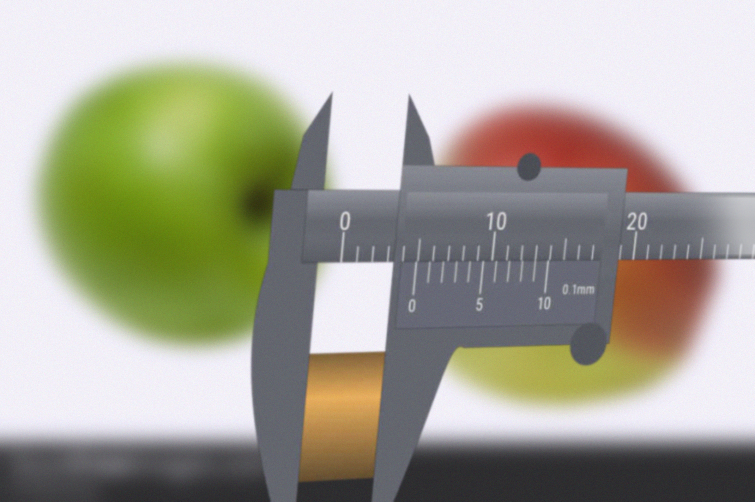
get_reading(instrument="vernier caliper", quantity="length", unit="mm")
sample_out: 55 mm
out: 4.9 mm
